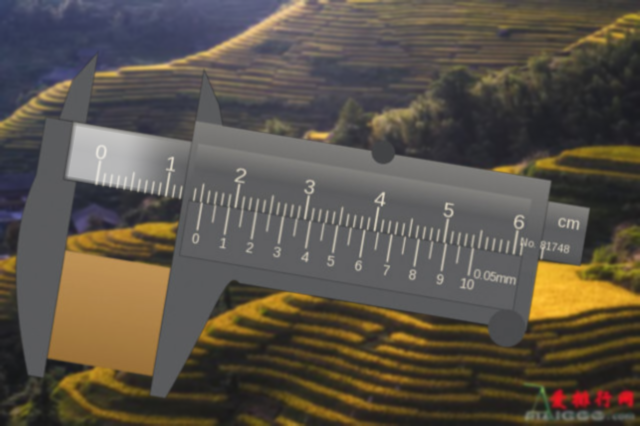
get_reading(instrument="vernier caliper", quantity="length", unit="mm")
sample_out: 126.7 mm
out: 15.2 mm
